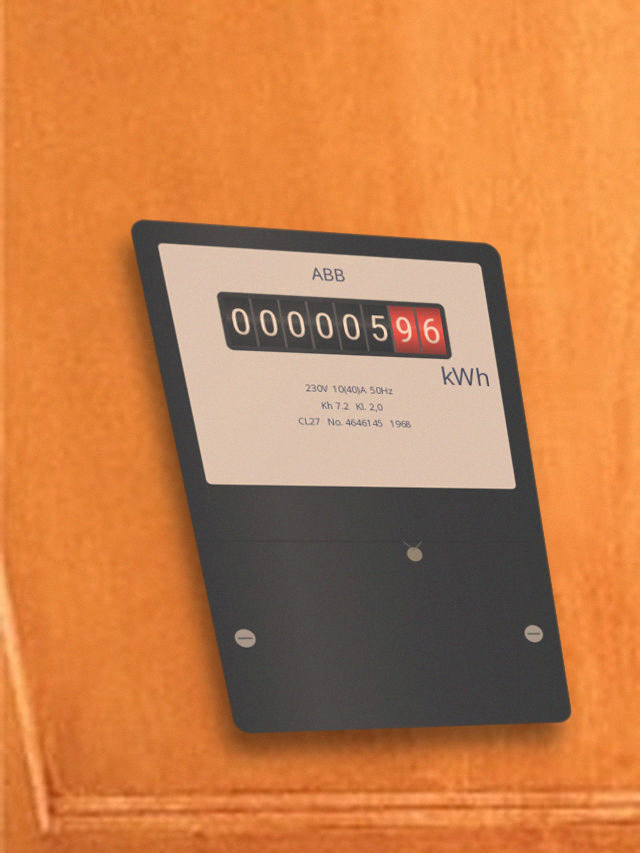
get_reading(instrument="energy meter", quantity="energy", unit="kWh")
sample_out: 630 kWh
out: 5.96 kWh
